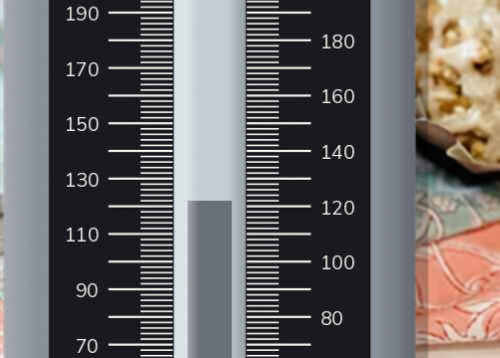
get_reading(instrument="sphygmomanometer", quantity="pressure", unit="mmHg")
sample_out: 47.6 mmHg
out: 122 mmHg
